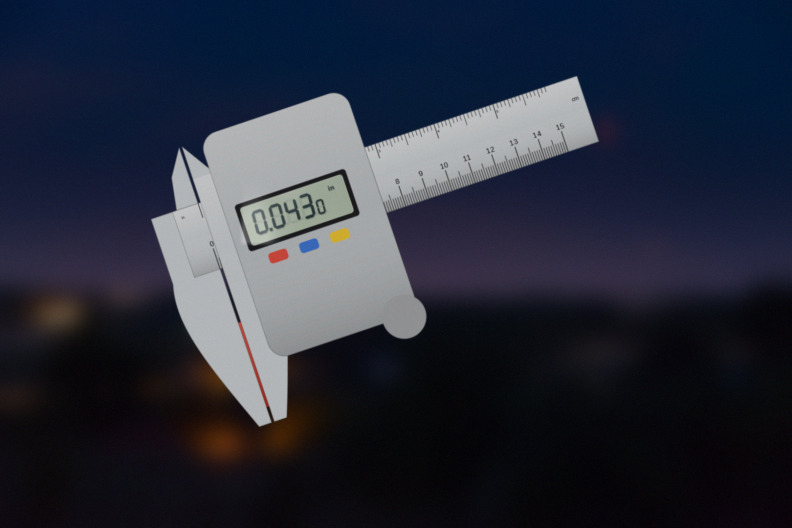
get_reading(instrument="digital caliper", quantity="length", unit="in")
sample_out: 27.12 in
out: 0.0430 in
